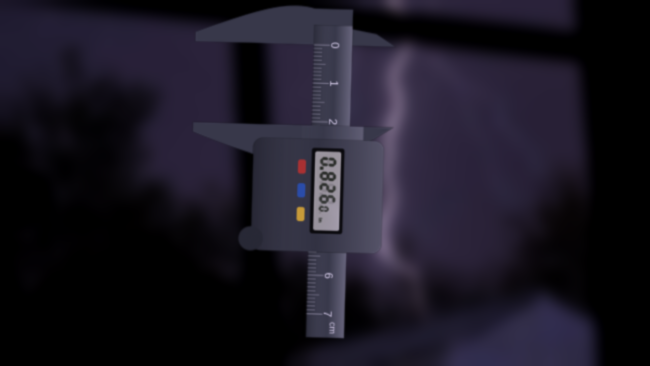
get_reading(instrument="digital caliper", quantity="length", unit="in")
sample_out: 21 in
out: 0.8260 in
